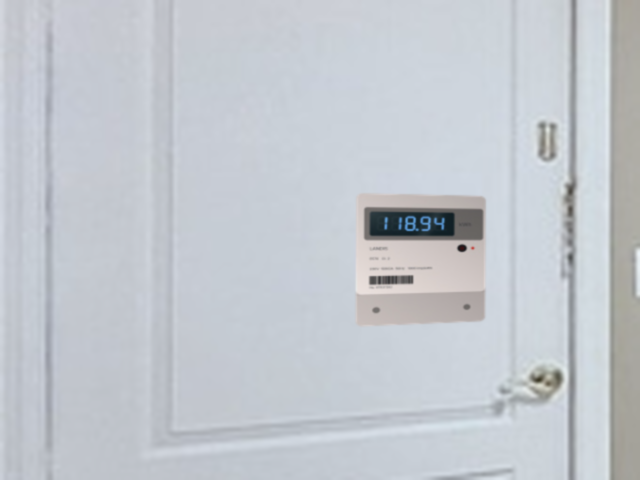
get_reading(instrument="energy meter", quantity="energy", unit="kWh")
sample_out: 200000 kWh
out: 118.94 kWh
